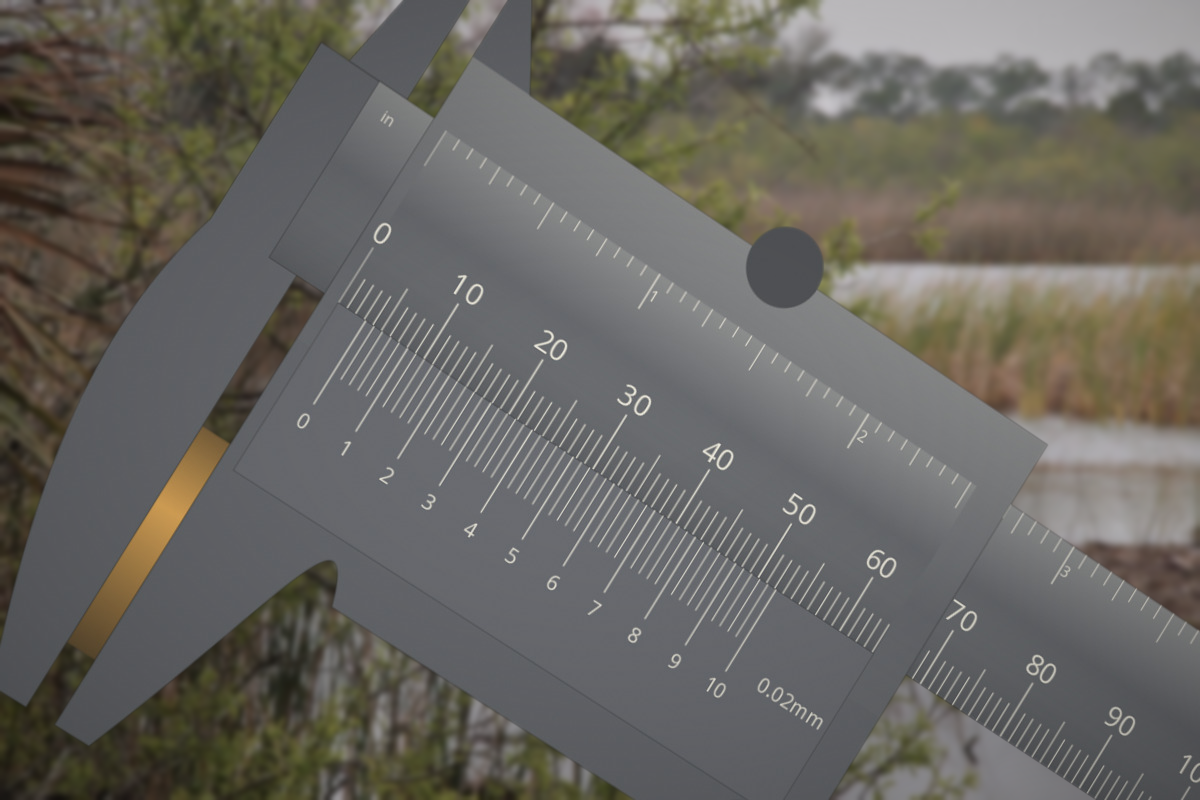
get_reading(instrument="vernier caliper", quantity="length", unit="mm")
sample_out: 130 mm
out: 3.2 mm
